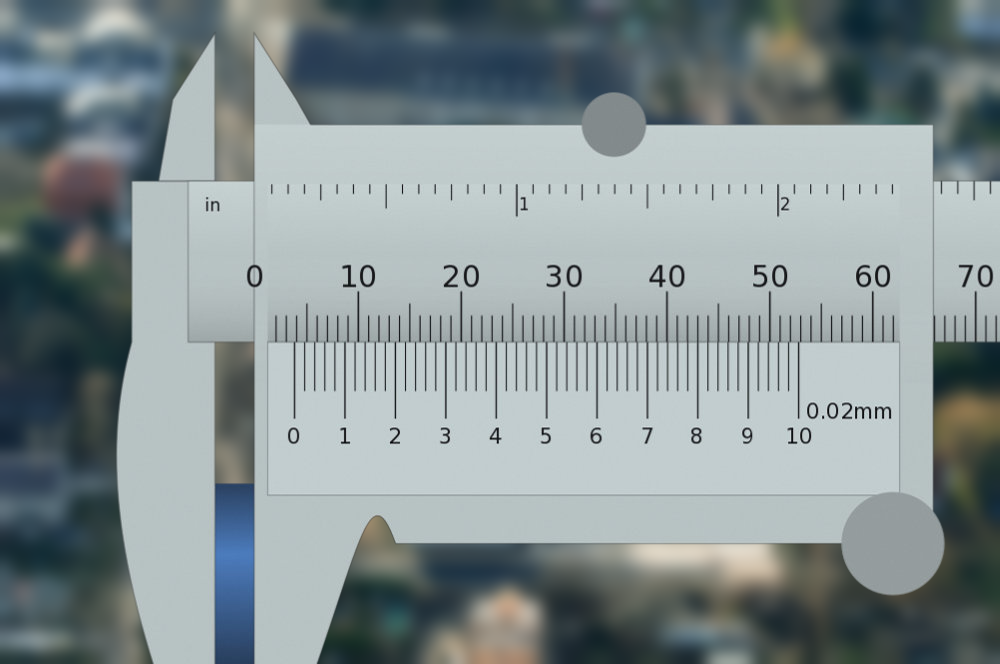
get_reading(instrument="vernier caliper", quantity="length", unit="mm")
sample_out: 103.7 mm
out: 3.8 mm
